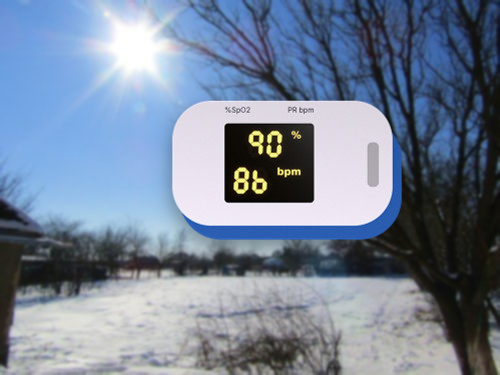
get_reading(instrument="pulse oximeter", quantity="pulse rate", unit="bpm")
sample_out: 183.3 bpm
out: 86 bpm
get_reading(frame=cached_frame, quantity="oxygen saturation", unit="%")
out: 90 %
